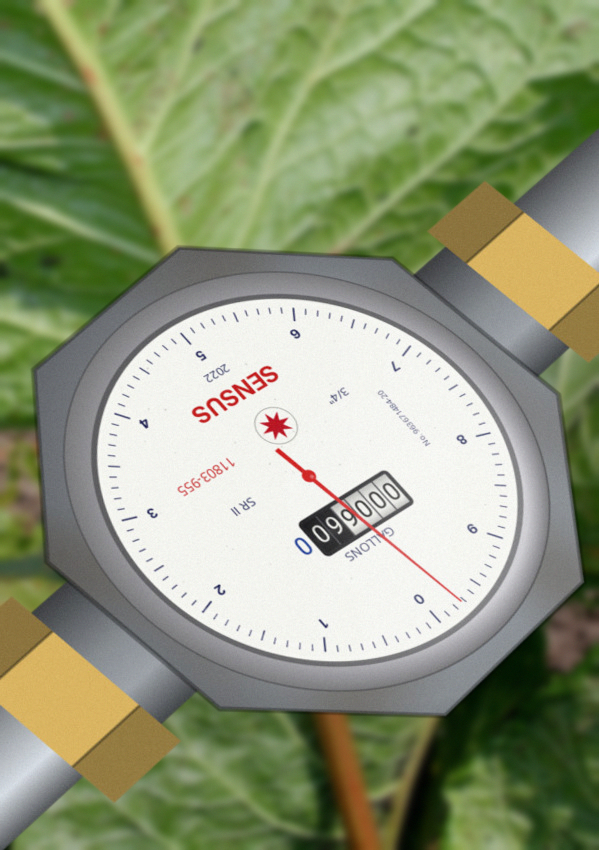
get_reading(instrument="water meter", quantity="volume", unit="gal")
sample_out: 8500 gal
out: 6599.7 gal
